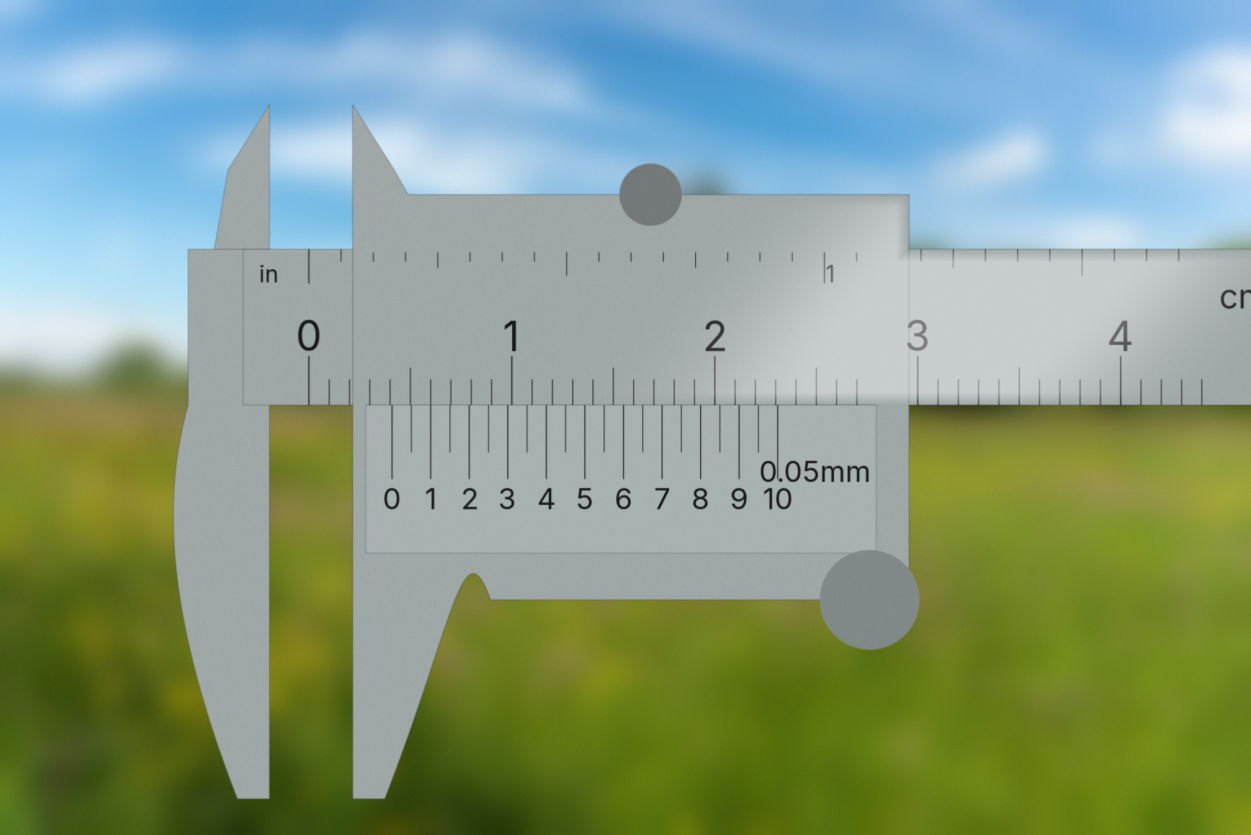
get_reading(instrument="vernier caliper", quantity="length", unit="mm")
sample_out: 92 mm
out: 4.1 mm
